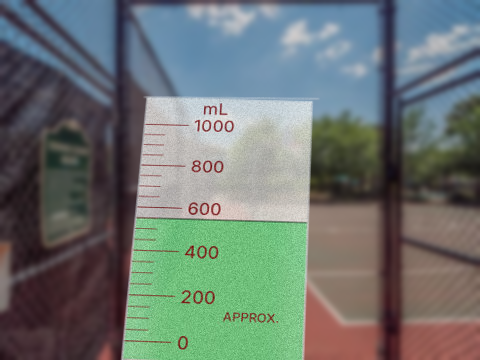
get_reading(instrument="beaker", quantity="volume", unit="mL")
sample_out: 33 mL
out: 550 mL
